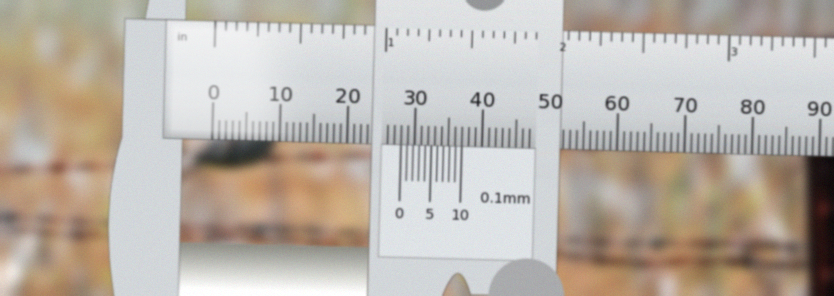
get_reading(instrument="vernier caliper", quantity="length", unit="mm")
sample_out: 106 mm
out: 28.0 mm
